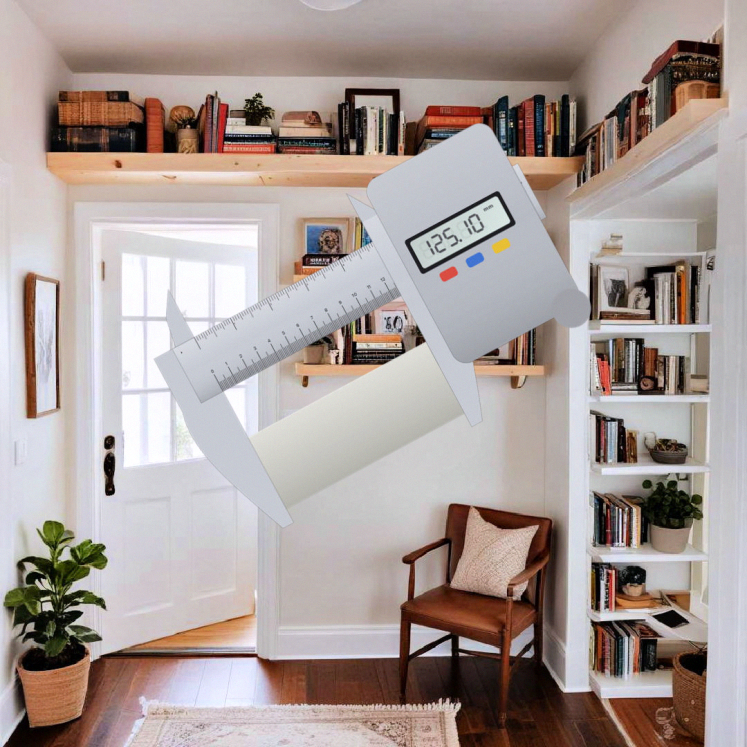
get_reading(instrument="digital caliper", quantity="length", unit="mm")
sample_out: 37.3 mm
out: 125.10 mm
